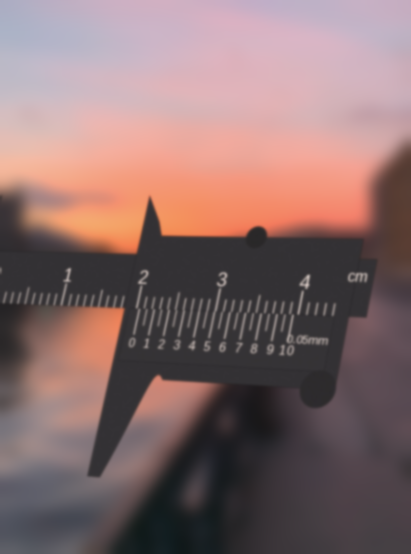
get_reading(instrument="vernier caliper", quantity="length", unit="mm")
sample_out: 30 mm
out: 20.4 mm
